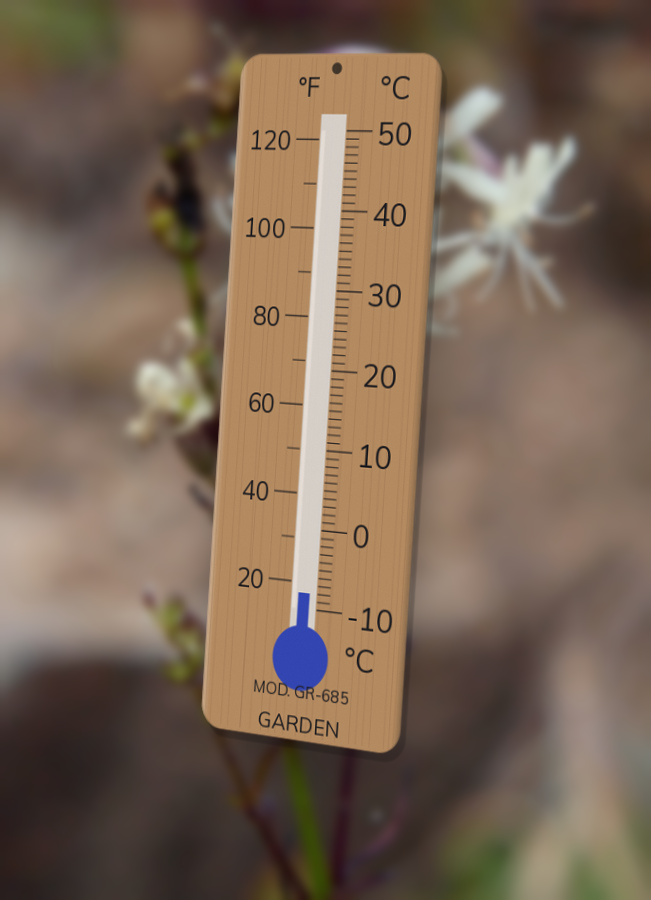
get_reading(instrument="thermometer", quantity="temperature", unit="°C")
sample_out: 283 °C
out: -8 °C
